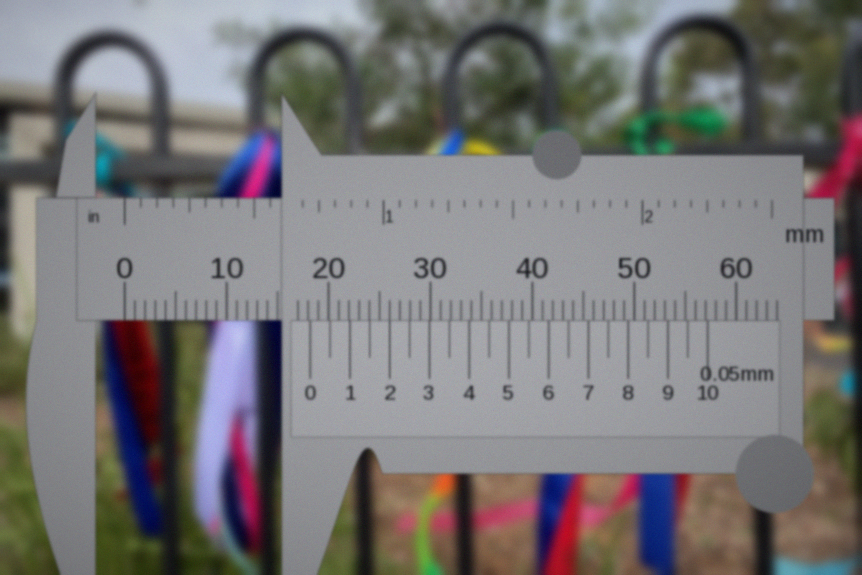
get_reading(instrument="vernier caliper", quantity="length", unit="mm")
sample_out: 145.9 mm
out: 18.2 mm
